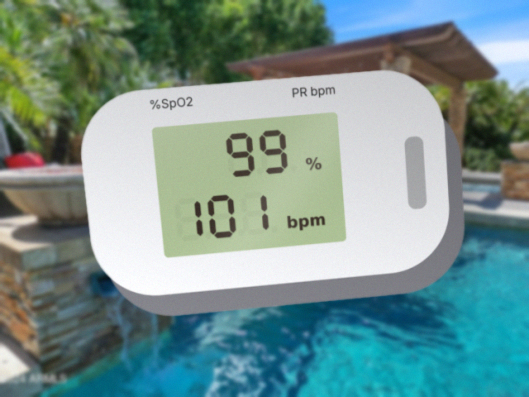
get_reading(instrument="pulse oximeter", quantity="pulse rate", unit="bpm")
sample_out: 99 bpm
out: 101 bpm
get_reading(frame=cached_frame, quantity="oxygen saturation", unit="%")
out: 99 %
